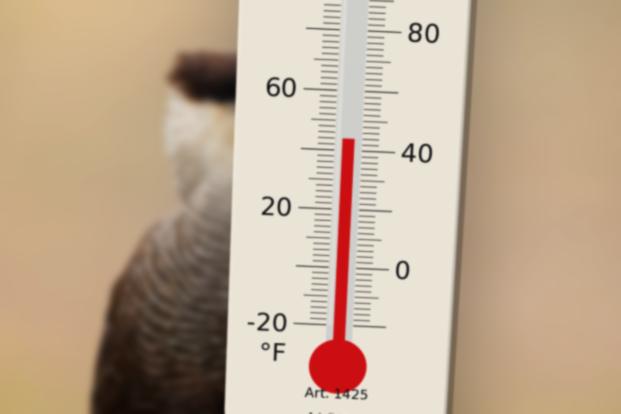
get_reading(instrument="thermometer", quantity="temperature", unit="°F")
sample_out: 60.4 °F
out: 44 °F
